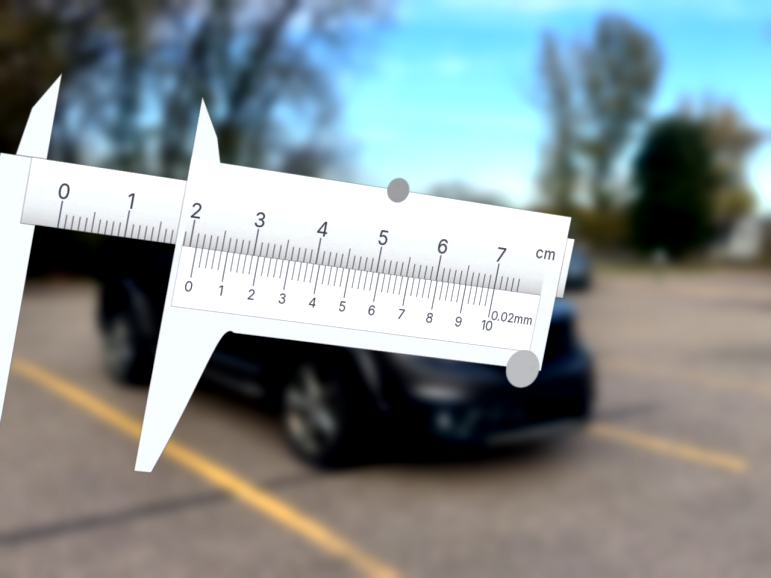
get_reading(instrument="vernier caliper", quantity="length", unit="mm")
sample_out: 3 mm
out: 21.0 mm
